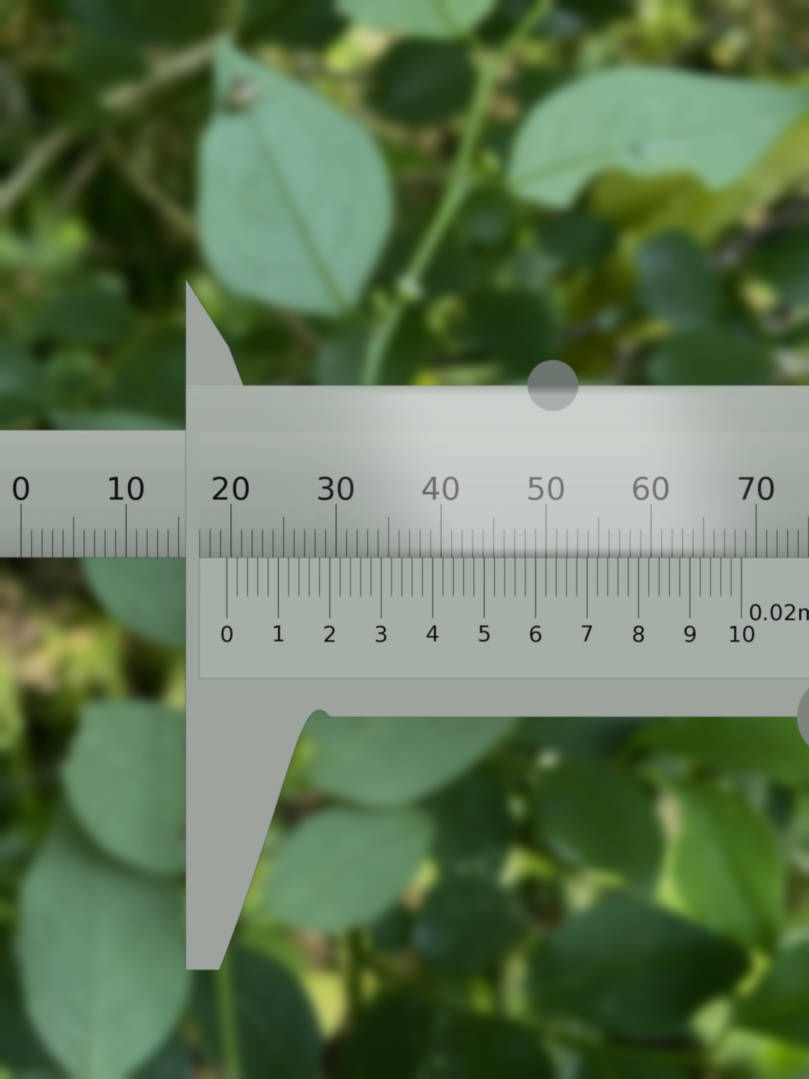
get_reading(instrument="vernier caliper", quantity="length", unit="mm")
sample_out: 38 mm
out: 19.6 mm
